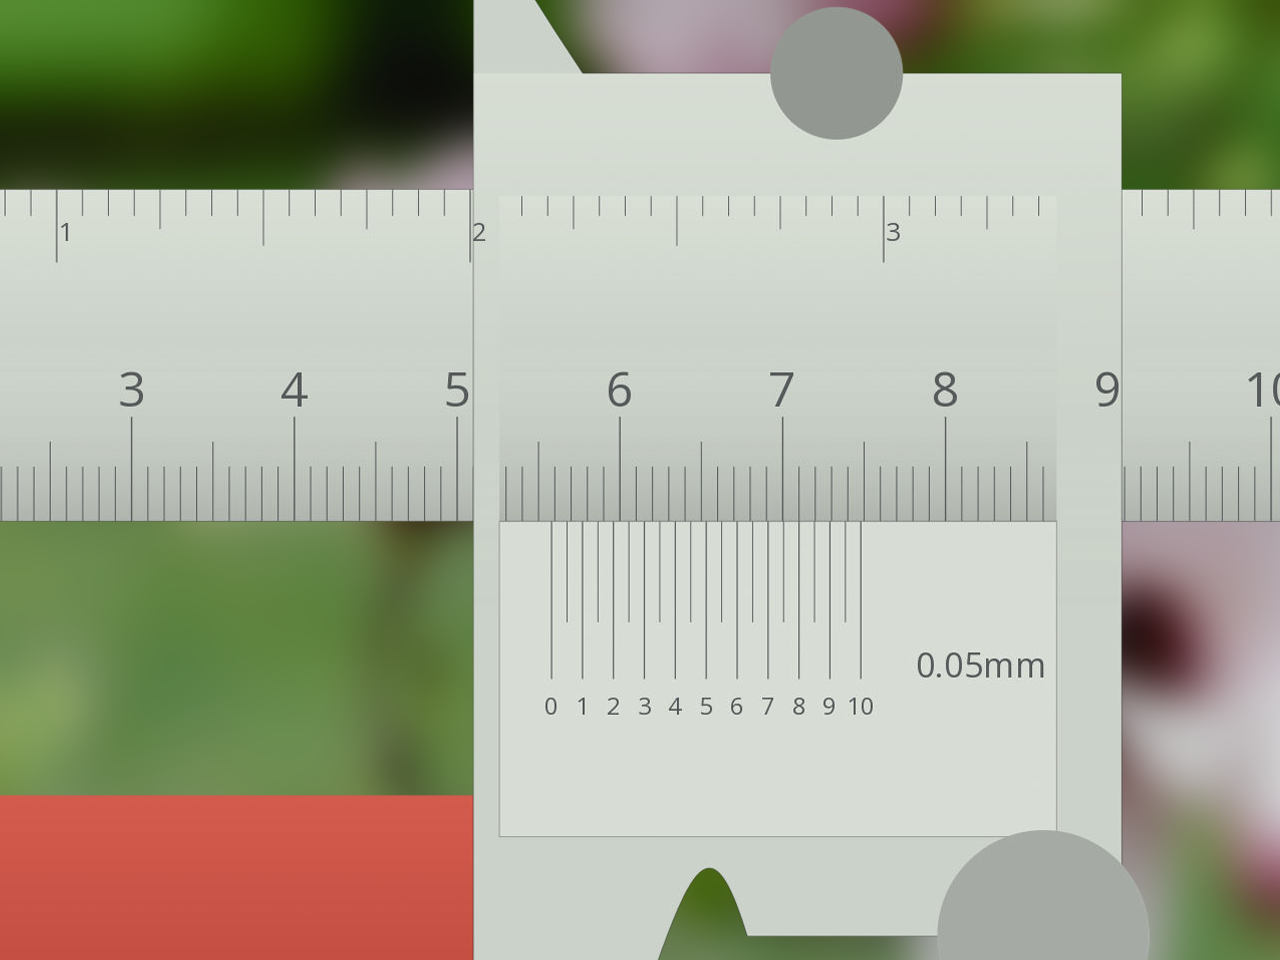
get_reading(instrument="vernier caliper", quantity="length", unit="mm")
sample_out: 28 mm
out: 55.8 mm
